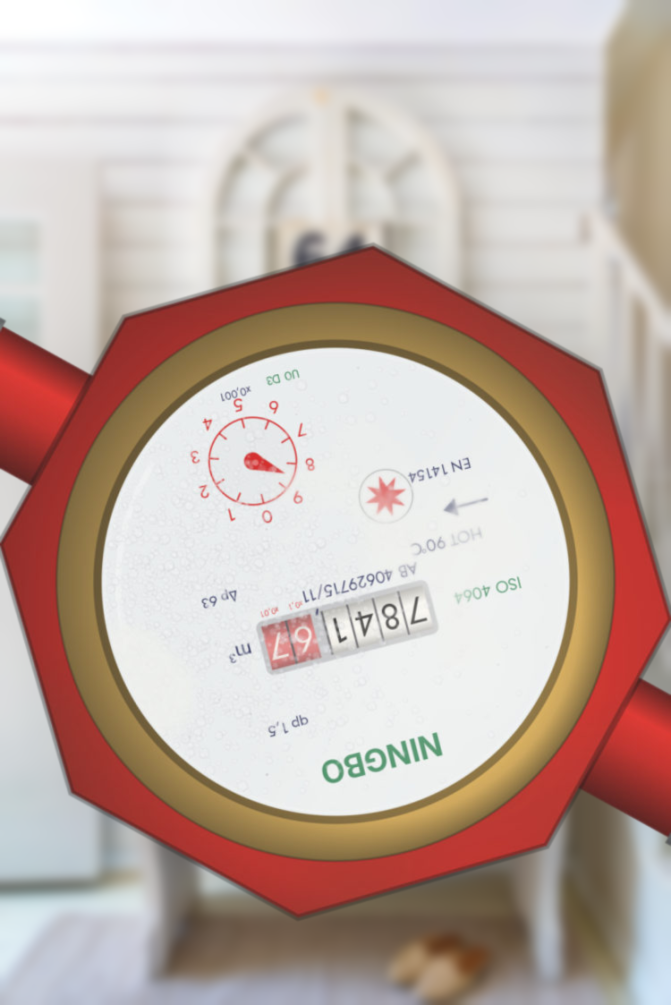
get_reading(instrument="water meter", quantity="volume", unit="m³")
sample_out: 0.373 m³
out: 7841.678 m³
